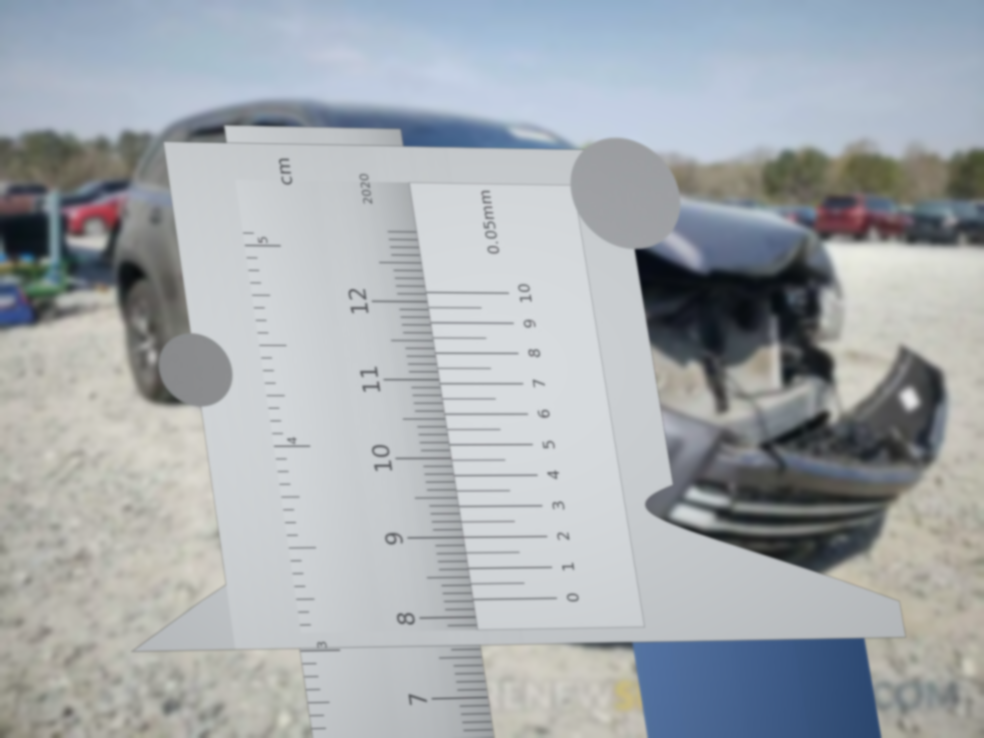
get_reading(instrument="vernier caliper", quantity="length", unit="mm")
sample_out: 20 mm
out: 82.2 mm
